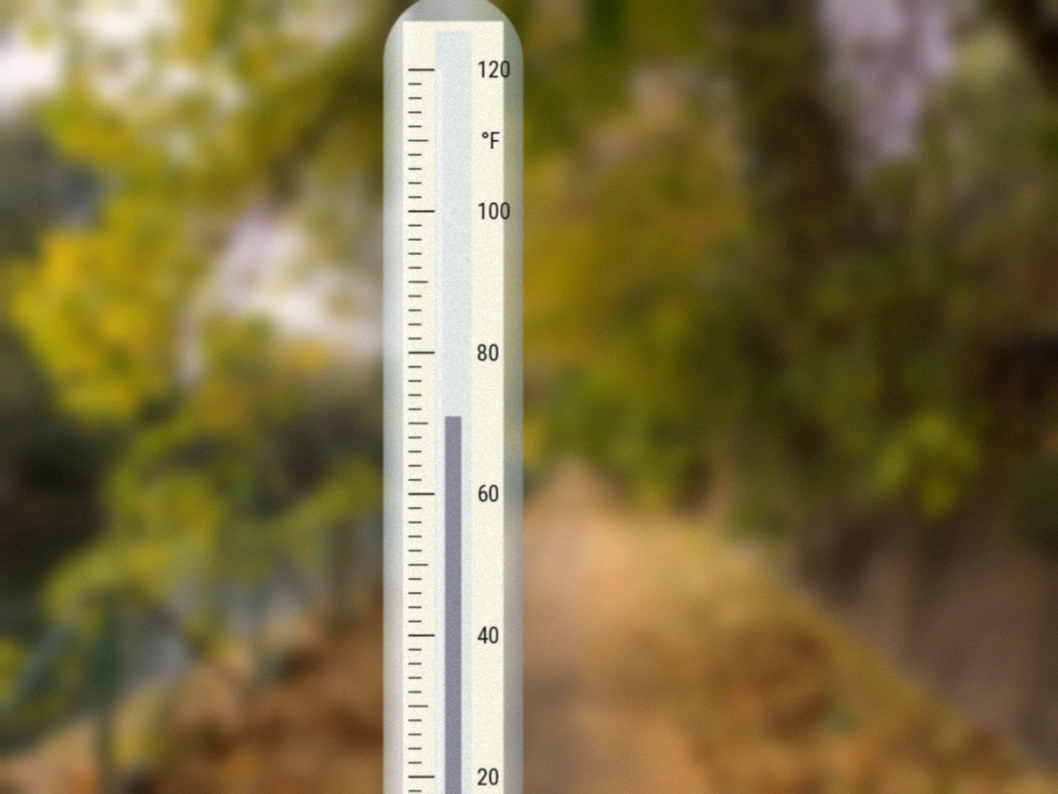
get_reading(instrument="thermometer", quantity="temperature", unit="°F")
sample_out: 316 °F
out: 71 °F
